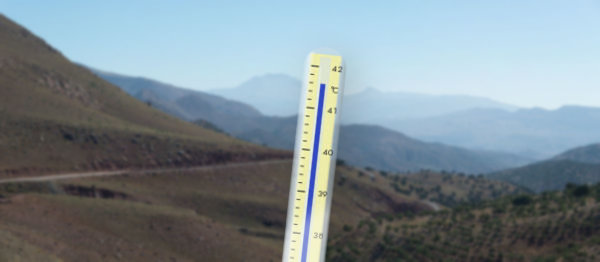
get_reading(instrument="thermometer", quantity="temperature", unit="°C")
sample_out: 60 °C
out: 41.6 °C
